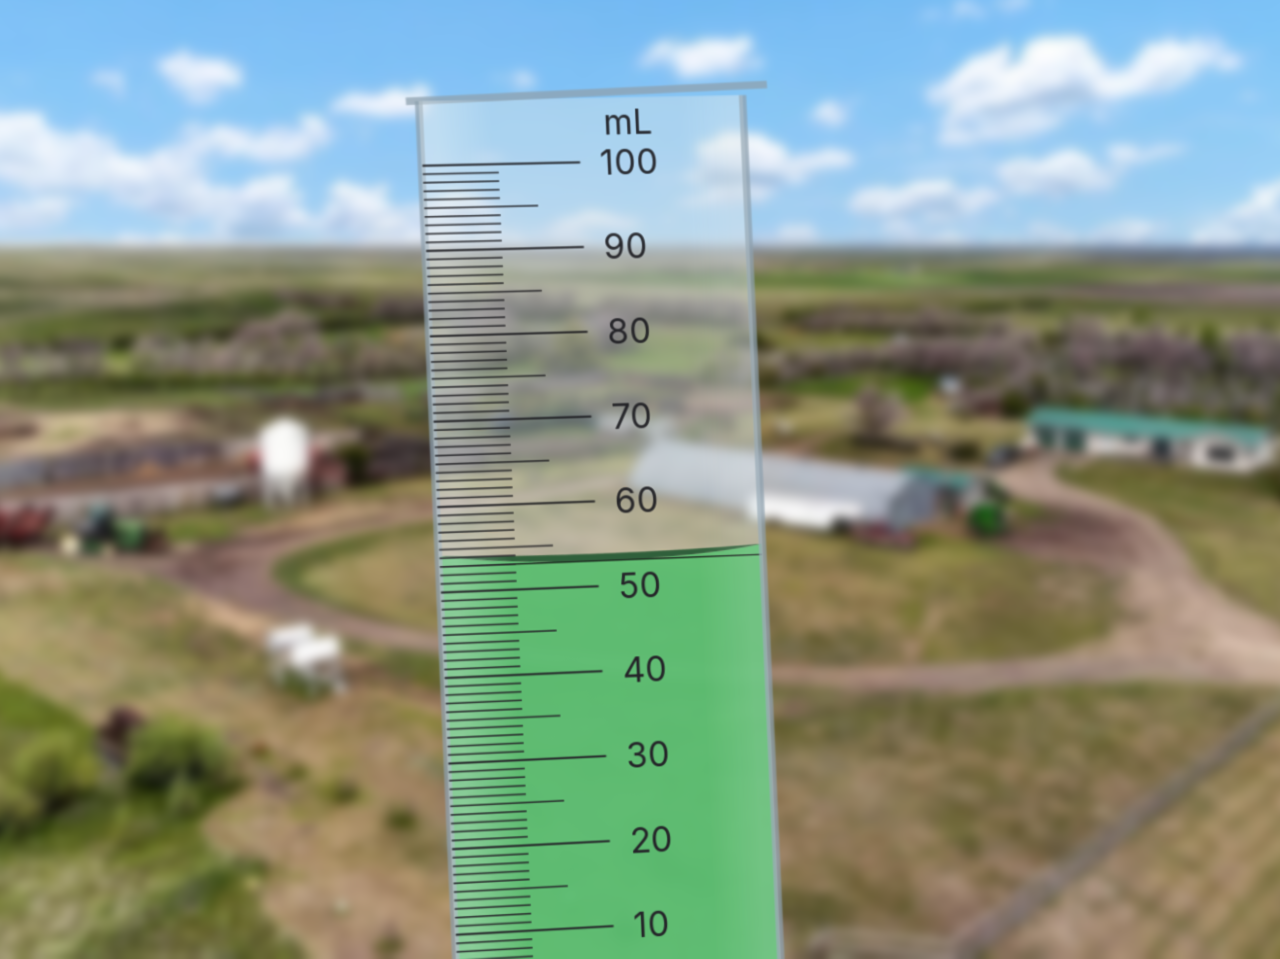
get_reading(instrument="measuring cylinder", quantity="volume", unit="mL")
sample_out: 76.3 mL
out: 53 mL
